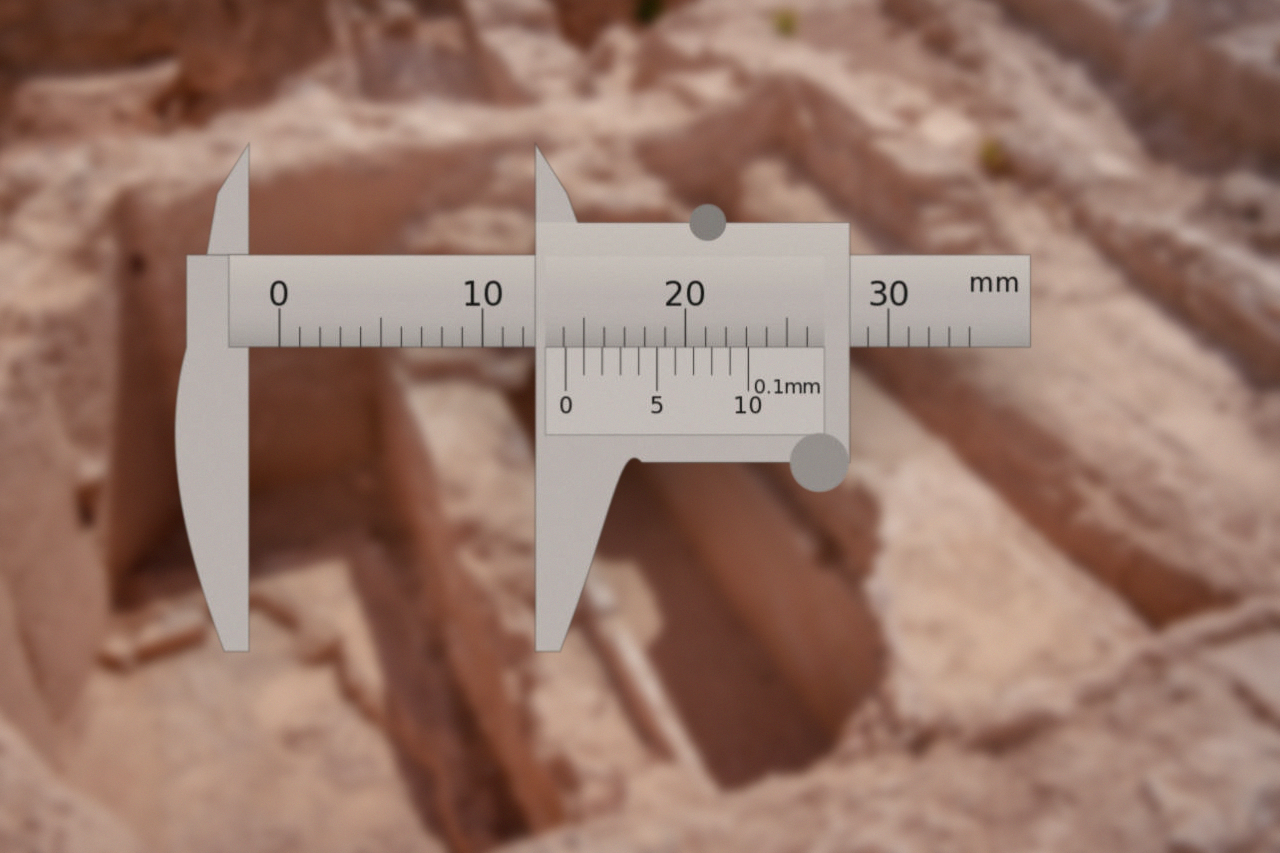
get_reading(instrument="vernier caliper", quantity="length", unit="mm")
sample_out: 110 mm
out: 14.1 mm
